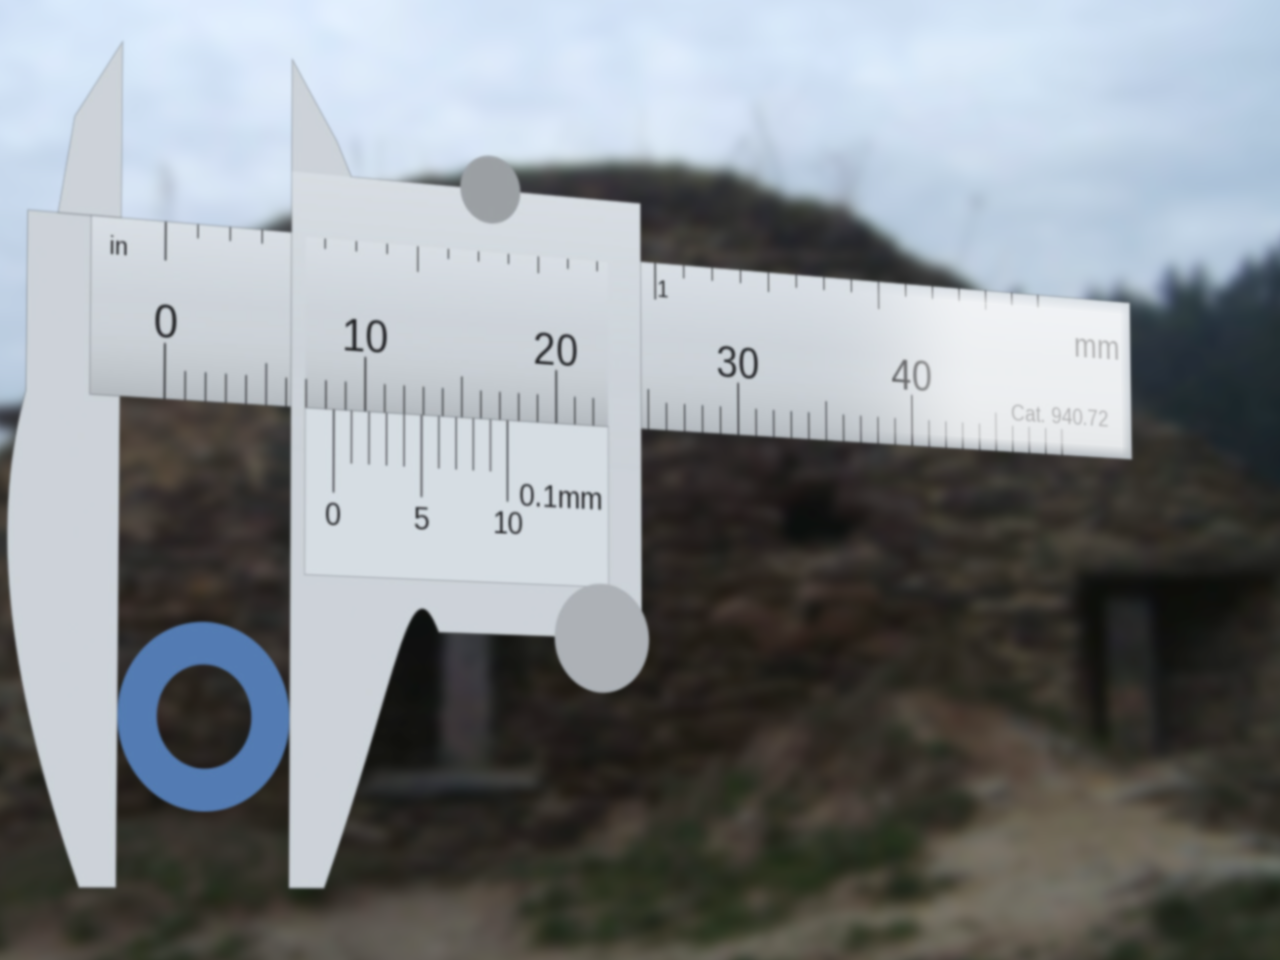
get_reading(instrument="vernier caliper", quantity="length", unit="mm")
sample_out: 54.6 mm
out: 8.4 mm
